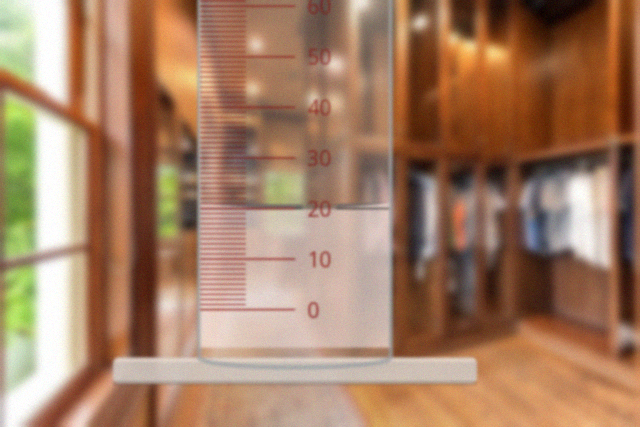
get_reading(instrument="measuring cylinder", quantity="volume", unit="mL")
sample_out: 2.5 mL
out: 20 mL
